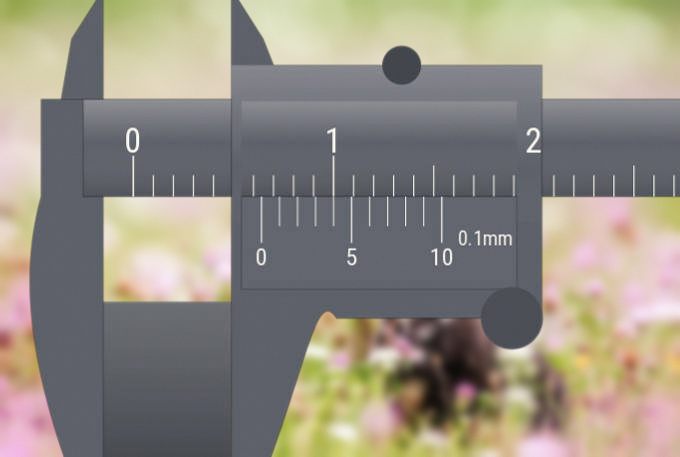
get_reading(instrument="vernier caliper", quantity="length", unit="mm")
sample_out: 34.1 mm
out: 6.4 mm
